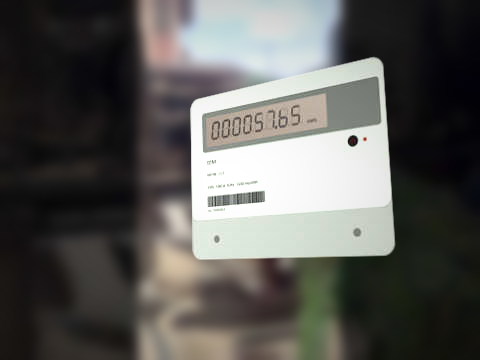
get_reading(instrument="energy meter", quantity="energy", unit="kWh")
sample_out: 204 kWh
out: 57.65 kWh
